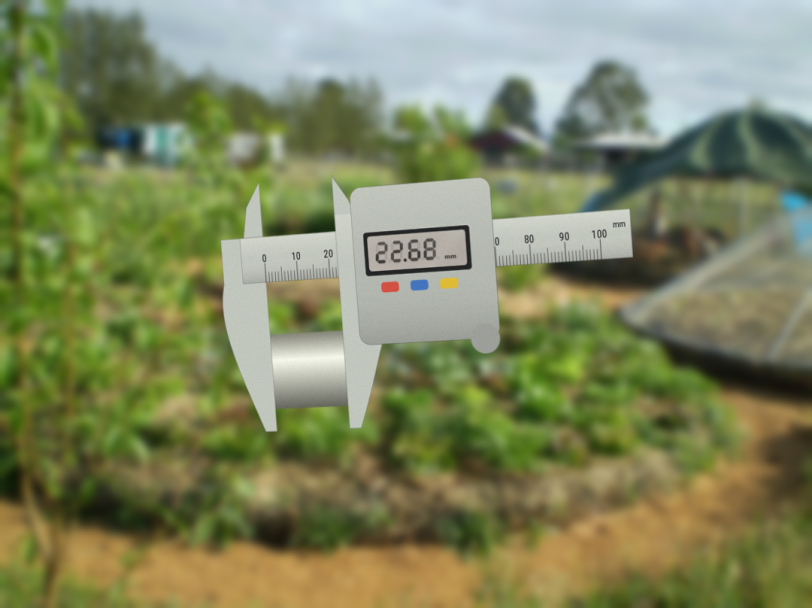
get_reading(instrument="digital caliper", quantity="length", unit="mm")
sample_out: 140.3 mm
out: 22.68 mm
